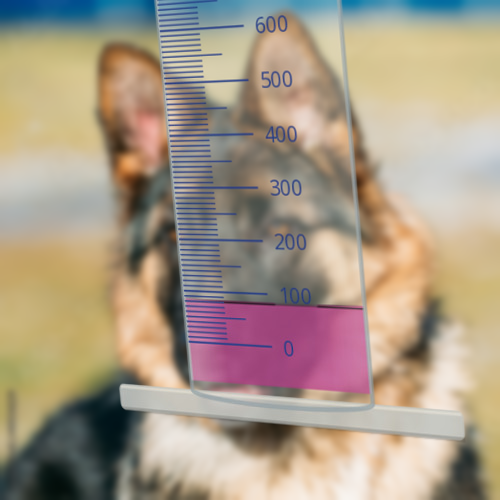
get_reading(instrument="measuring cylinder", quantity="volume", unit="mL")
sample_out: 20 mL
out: 80 mL
